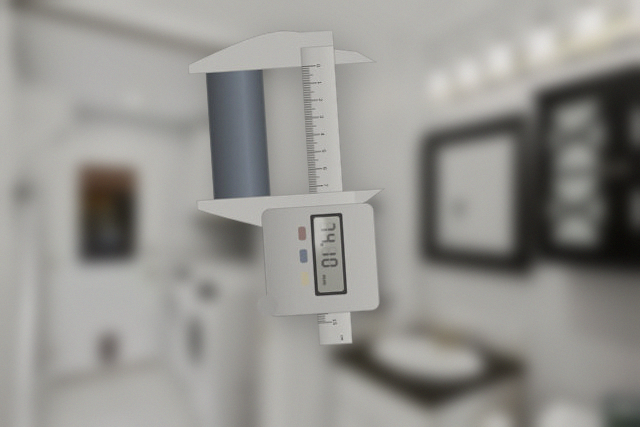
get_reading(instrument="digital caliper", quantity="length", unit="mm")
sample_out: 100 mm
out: 74.10 mm
